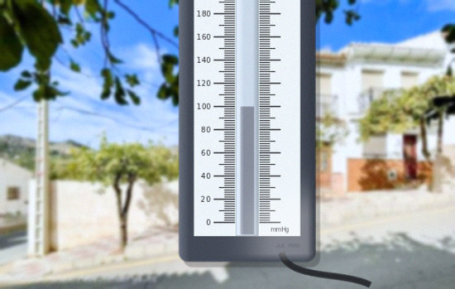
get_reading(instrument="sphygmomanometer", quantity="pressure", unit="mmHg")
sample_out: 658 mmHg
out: 100 mmHg
